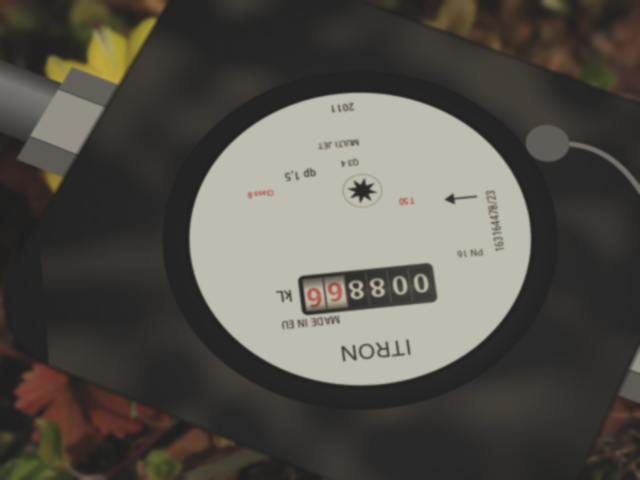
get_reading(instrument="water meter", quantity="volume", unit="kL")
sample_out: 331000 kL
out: 88.66 kL
